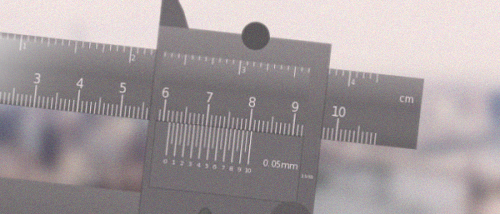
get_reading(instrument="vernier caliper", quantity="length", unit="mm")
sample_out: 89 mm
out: 61.5 mm
